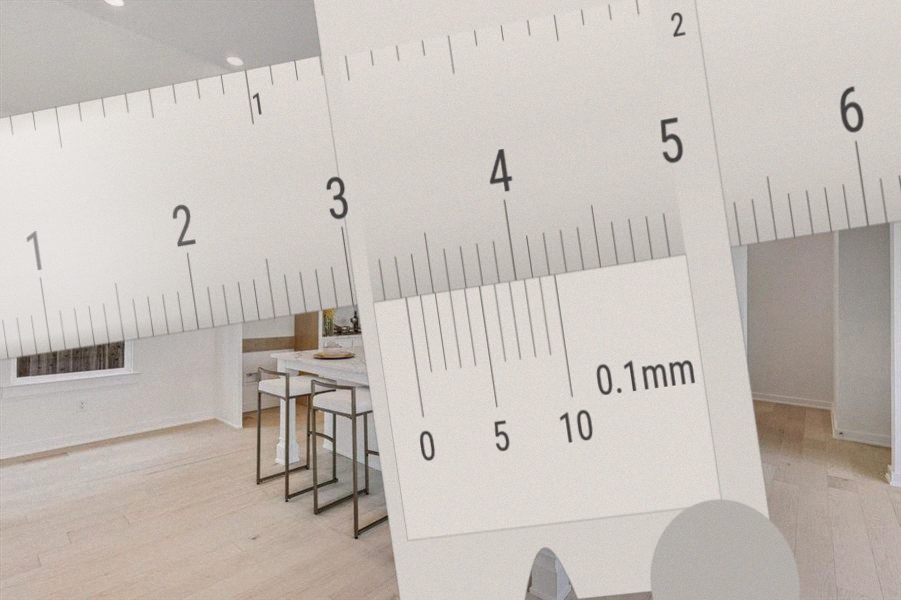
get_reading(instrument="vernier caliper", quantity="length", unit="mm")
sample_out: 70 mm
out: 33.3 mm
